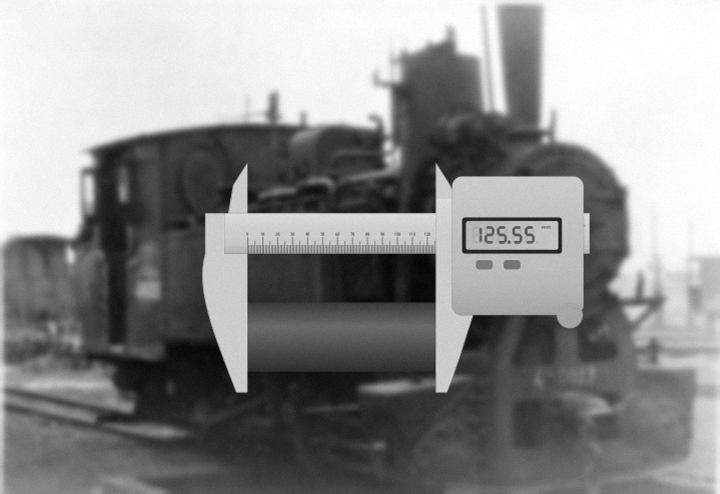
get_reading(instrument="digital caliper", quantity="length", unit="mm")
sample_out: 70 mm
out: 125.55 mm
